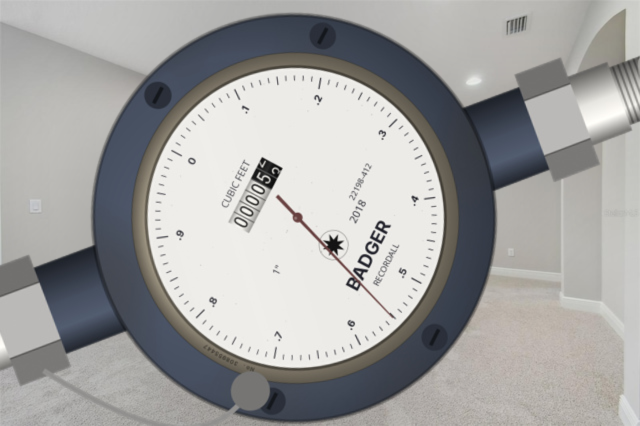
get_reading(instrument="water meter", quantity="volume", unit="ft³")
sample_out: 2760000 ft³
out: 52.55 ft³
